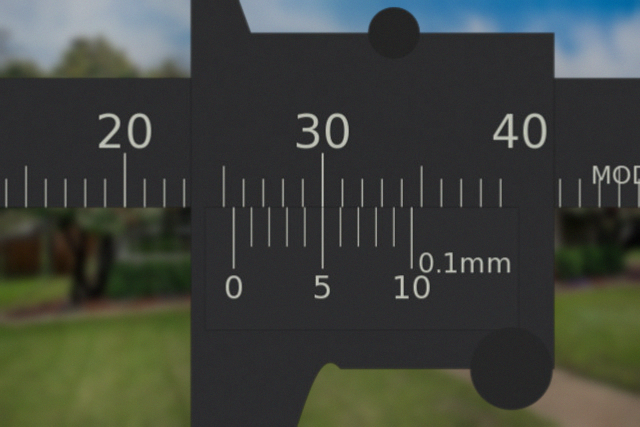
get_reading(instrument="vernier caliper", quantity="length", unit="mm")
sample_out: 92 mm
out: 25.5 mm
